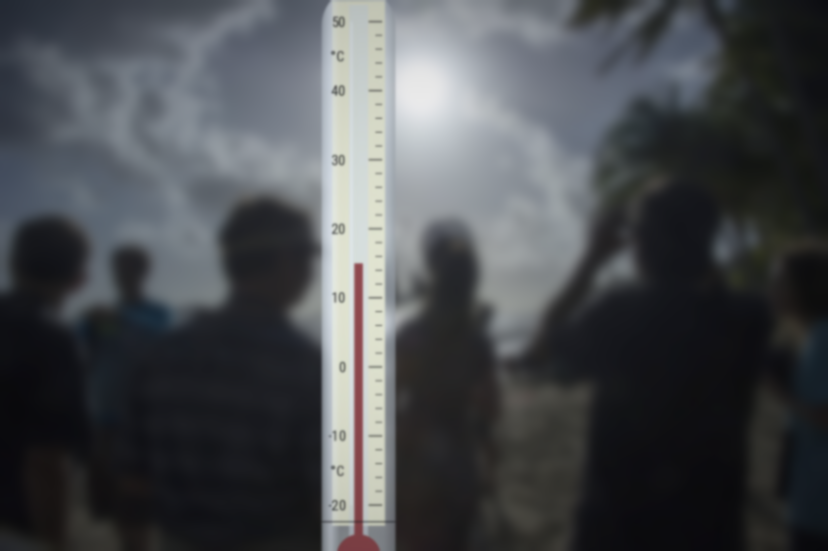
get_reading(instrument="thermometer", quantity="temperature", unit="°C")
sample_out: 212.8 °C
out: 15 °C
